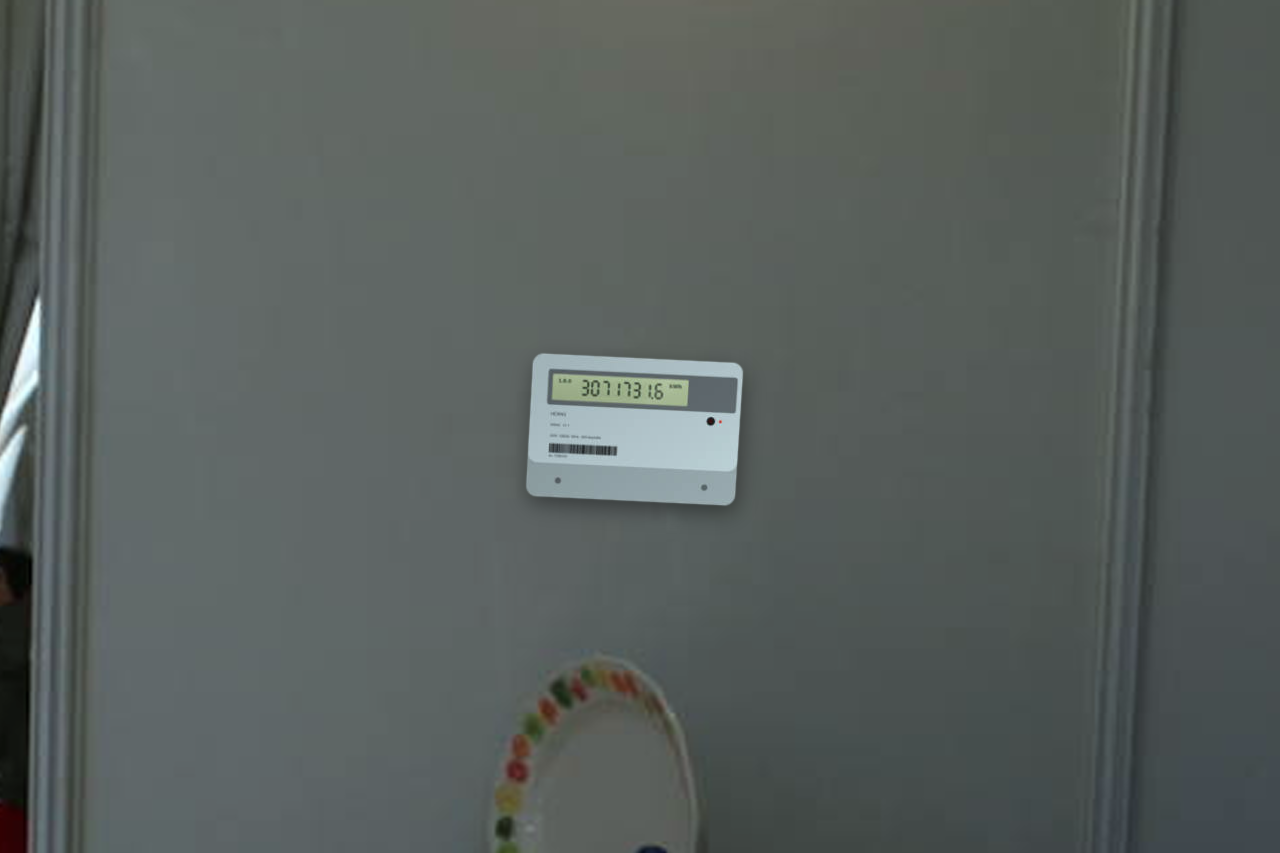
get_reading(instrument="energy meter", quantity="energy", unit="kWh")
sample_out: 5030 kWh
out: 3071731.6 kWh
